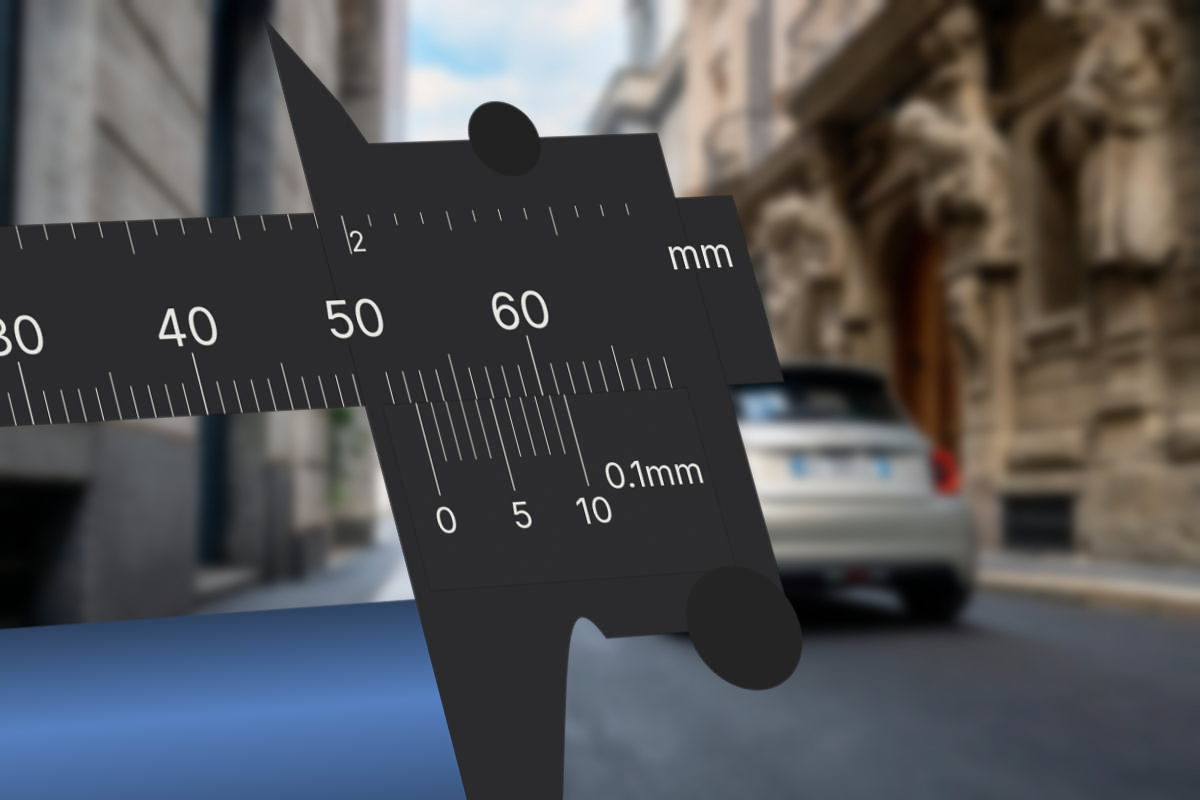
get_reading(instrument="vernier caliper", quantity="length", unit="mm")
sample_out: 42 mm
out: 52.3 mm
